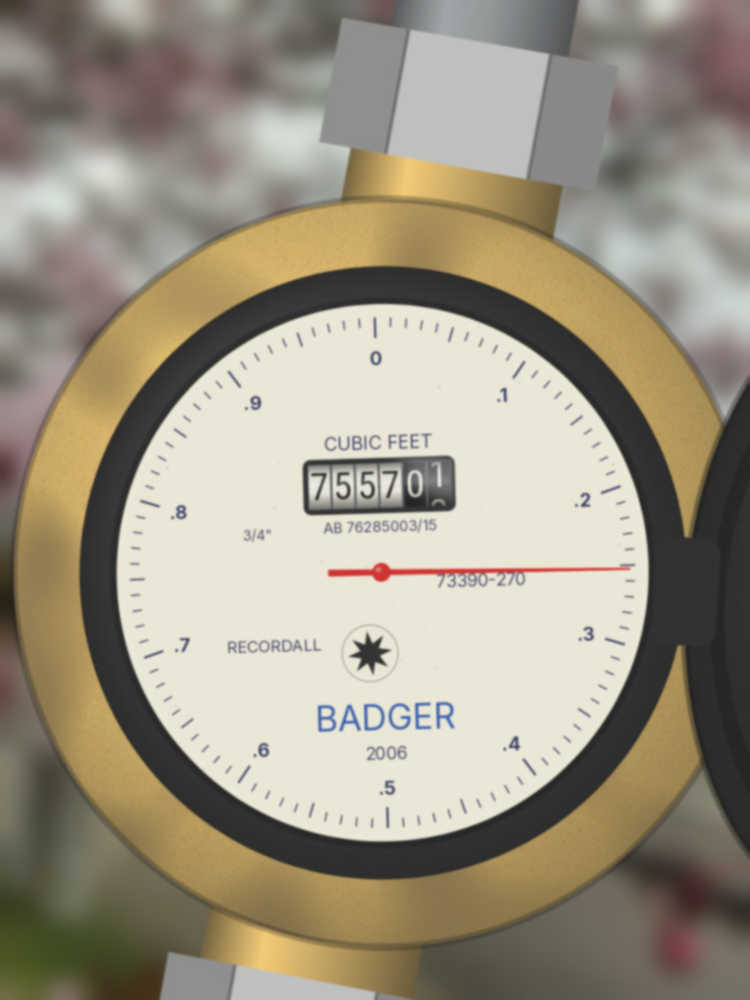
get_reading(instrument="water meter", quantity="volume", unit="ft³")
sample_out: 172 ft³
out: 755701.25 ft³
